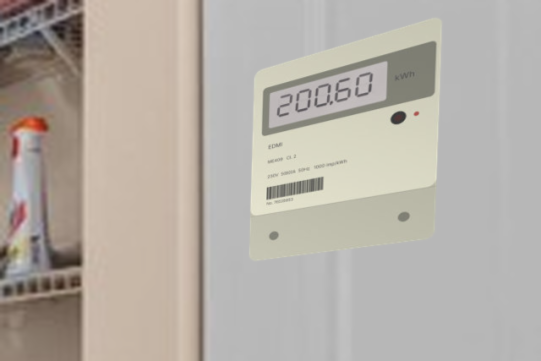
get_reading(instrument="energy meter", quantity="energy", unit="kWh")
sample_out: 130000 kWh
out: 200.60 kWh
